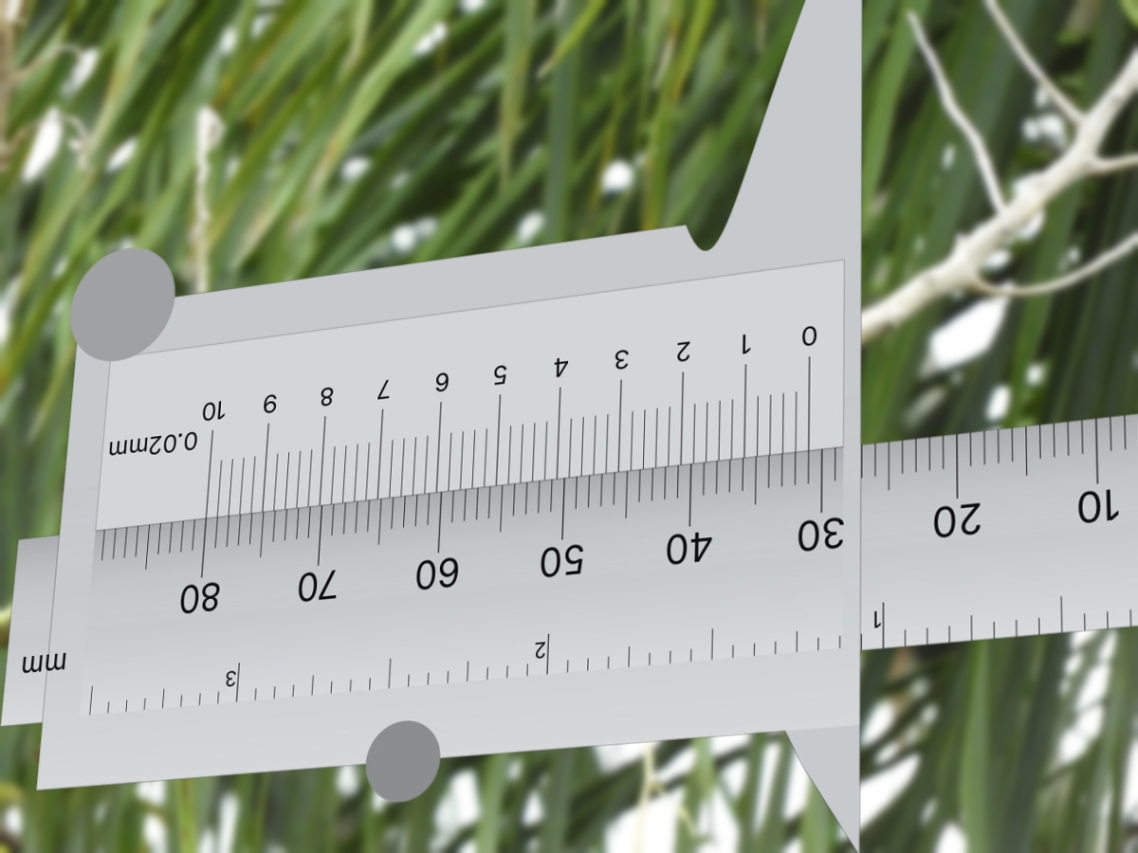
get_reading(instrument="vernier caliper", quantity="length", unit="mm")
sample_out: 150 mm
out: 31.0 mm
